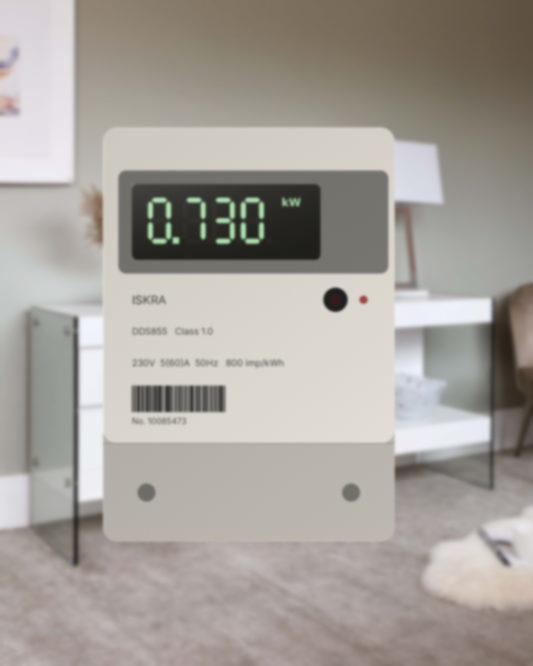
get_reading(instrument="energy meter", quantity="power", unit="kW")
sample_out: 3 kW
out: 0.730 kW
